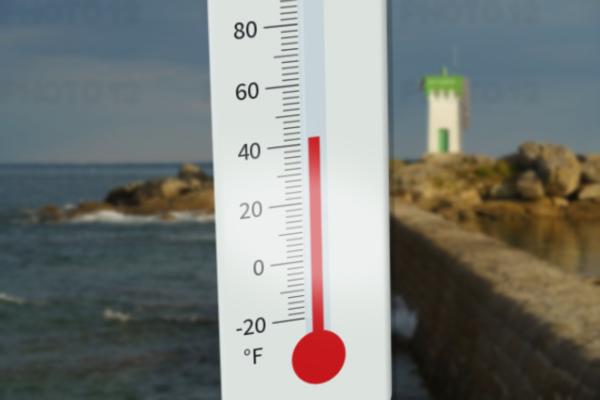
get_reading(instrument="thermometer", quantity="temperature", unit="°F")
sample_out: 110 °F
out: 42 °F
